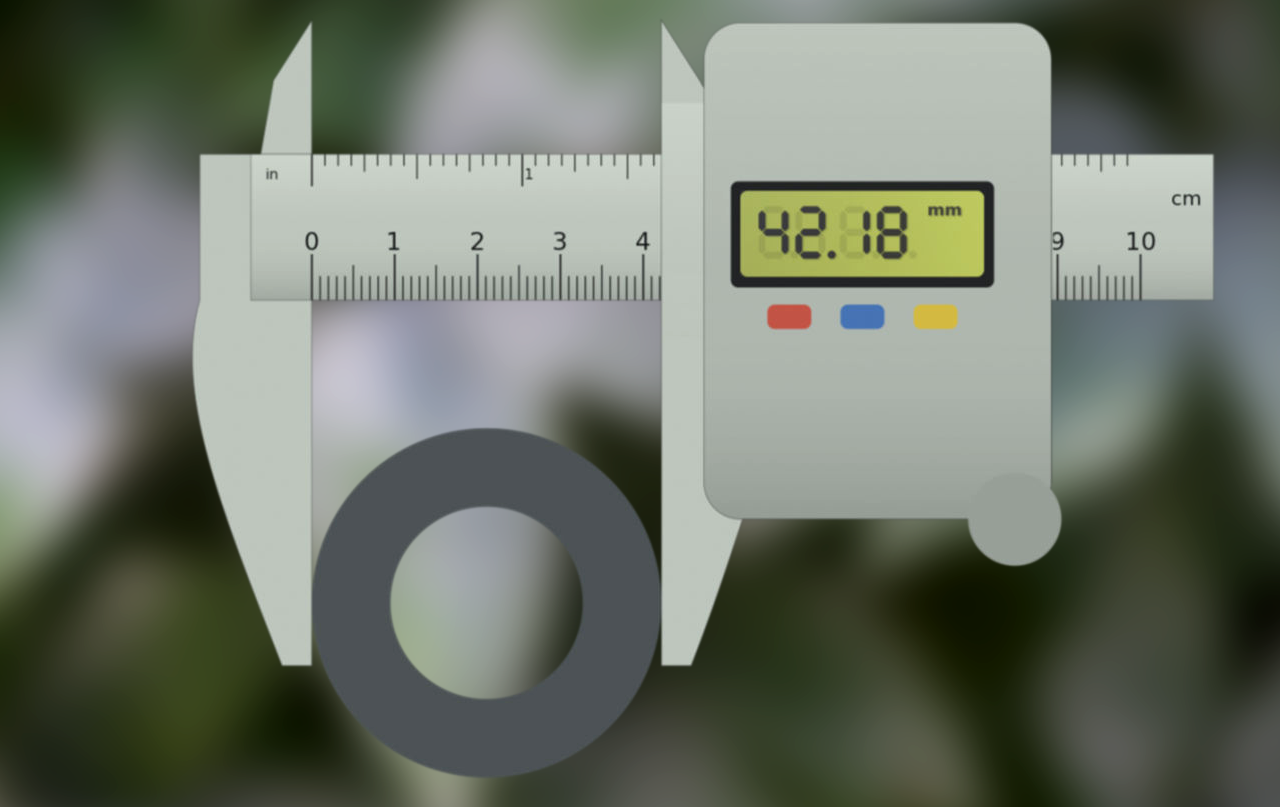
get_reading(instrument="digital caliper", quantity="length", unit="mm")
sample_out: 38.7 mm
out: 42.18 mm
